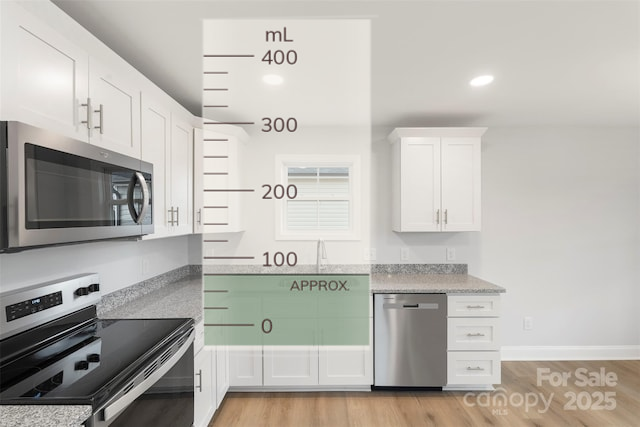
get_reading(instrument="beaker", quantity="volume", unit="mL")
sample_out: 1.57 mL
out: 75 mL
